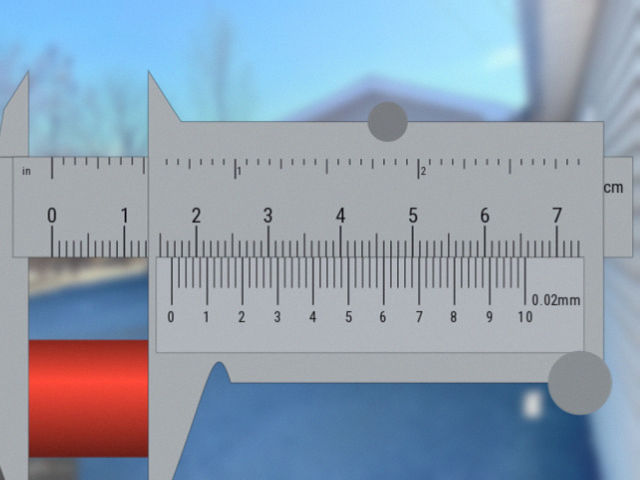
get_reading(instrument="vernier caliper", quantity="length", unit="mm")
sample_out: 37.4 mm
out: 16.6 mm
